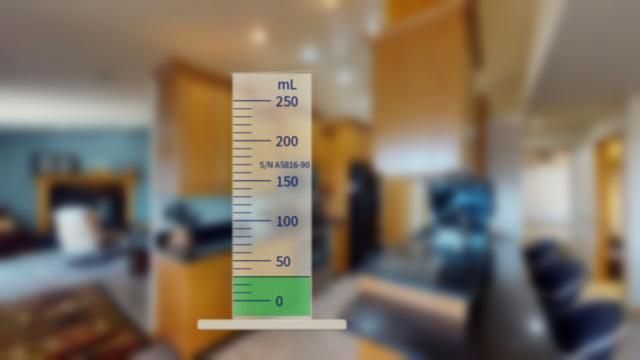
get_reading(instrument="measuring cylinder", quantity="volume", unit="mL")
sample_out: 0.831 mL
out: 30 mL
